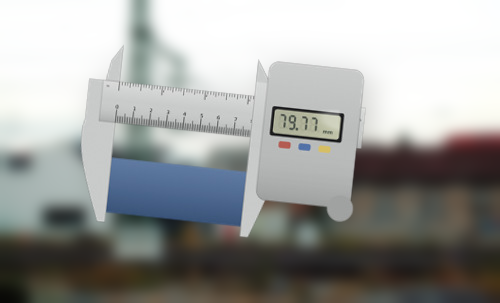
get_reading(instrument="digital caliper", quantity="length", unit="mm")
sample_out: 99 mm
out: 79.77 mm
